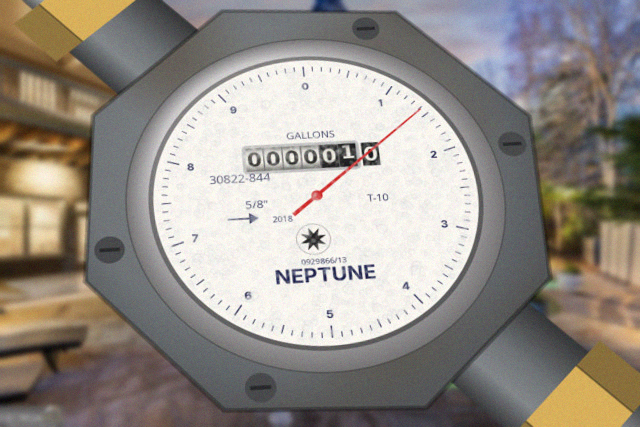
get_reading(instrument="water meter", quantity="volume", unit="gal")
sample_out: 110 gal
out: 11.4 gal
